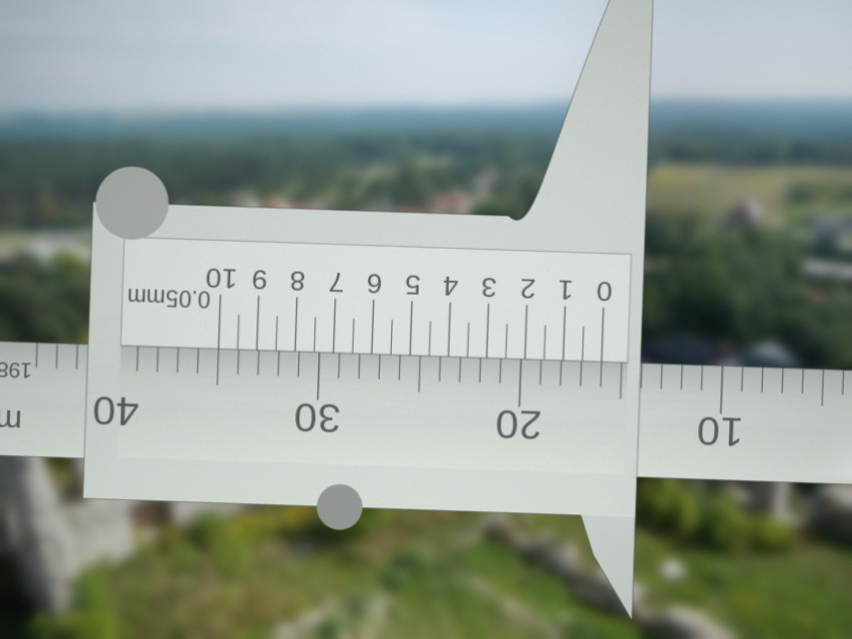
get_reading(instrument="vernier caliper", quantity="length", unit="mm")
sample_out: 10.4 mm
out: 16.0 mm
